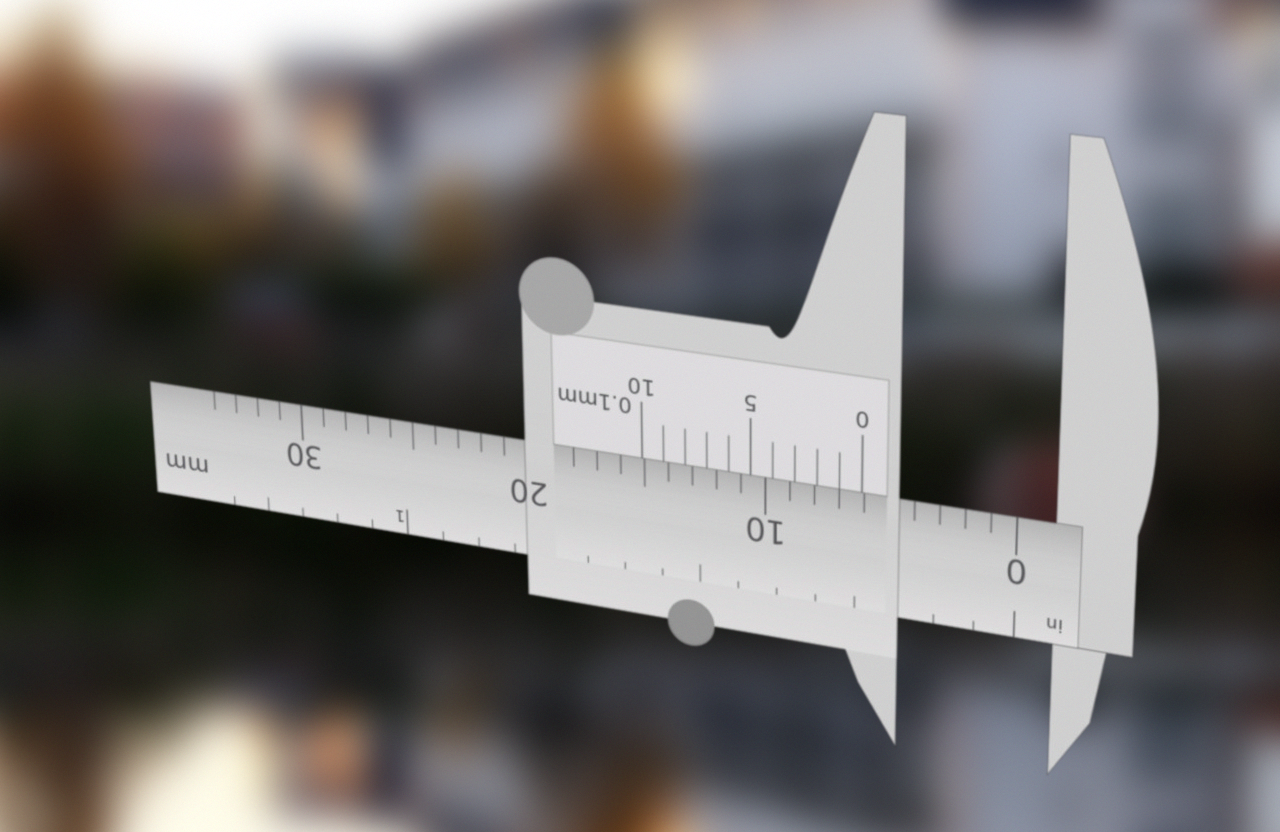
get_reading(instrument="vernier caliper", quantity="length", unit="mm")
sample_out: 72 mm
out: 6.1 mm
